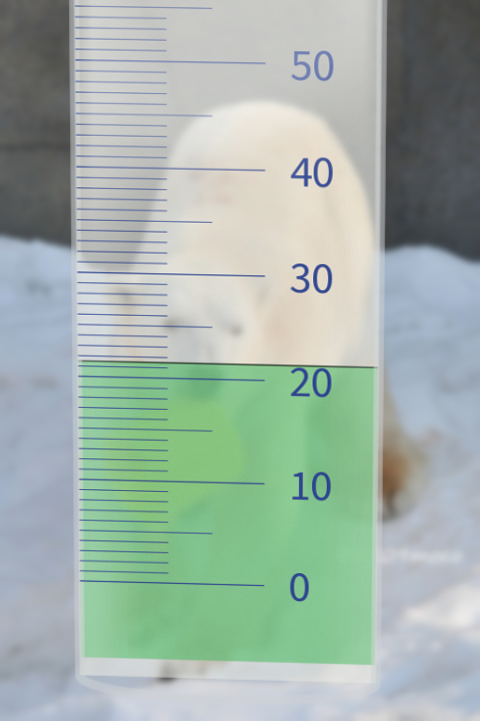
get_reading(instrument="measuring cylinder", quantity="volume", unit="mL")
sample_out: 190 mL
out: 21.5 mL
